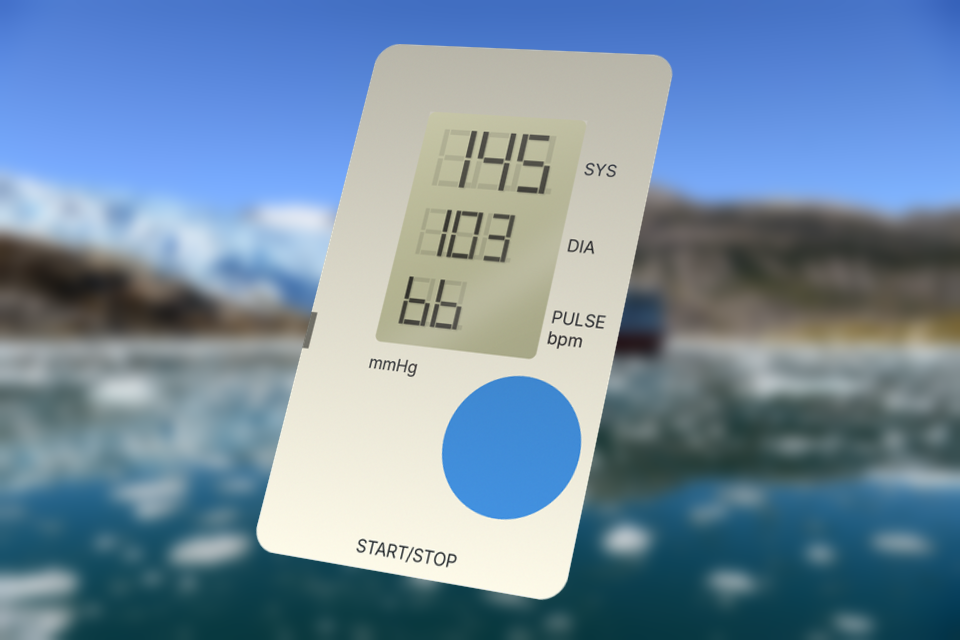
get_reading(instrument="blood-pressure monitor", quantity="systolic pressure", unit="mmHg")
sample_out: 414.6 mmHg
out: 145 mmHg
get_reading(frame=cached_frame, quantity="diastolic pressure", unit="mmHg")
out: 103 mmHg
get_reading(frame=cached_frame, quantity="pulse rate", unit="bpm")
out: 66 bpm
